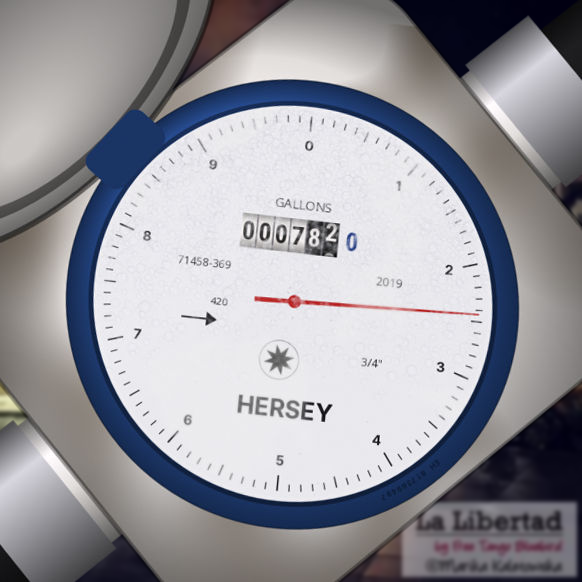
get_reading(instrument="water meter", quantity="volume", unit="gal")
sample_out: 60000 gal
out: 7822.4 gal
